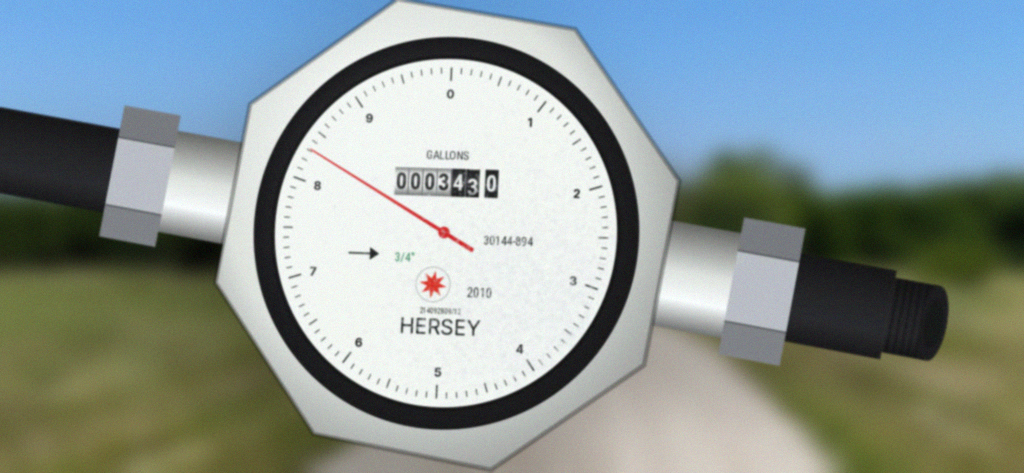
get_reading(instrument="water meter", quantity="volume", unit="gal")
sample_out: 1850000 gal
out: 3428.3 gal
